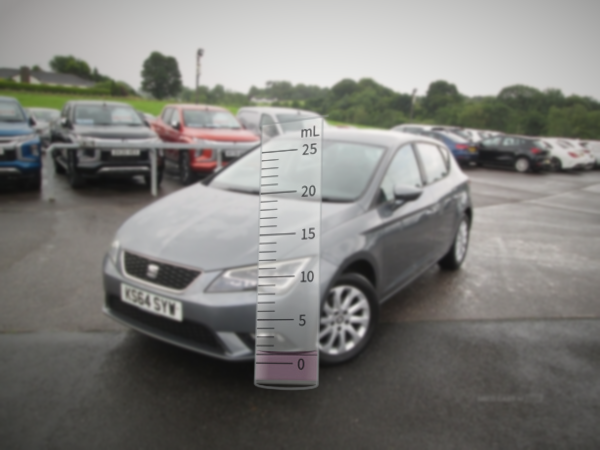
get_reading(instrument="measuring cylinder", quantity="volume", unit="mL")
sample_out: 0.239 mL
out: 1 mL
